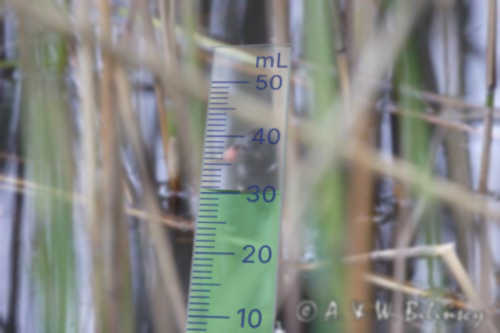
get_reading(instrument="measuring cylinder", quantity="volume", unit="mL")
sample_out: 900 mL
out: 30 mL
